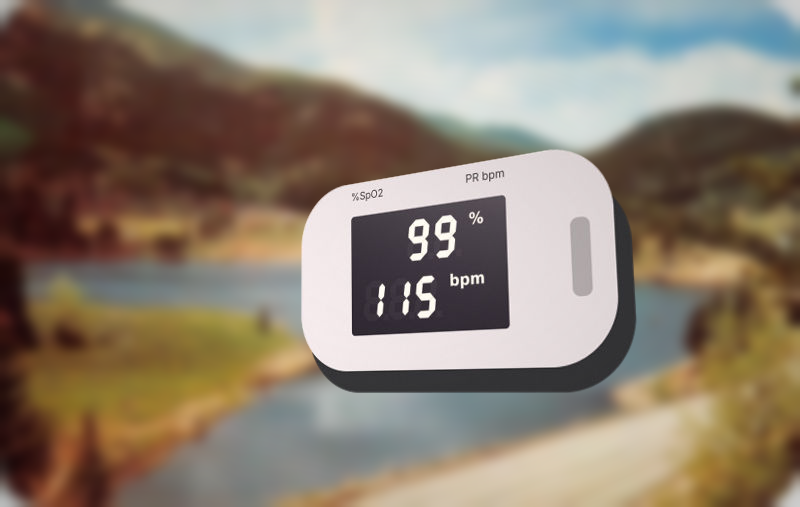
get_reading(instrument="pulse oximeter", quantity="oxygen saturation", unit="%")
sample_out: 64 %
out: 99 %
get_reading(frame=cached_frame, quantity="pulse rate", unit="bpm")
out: 115 bpm
